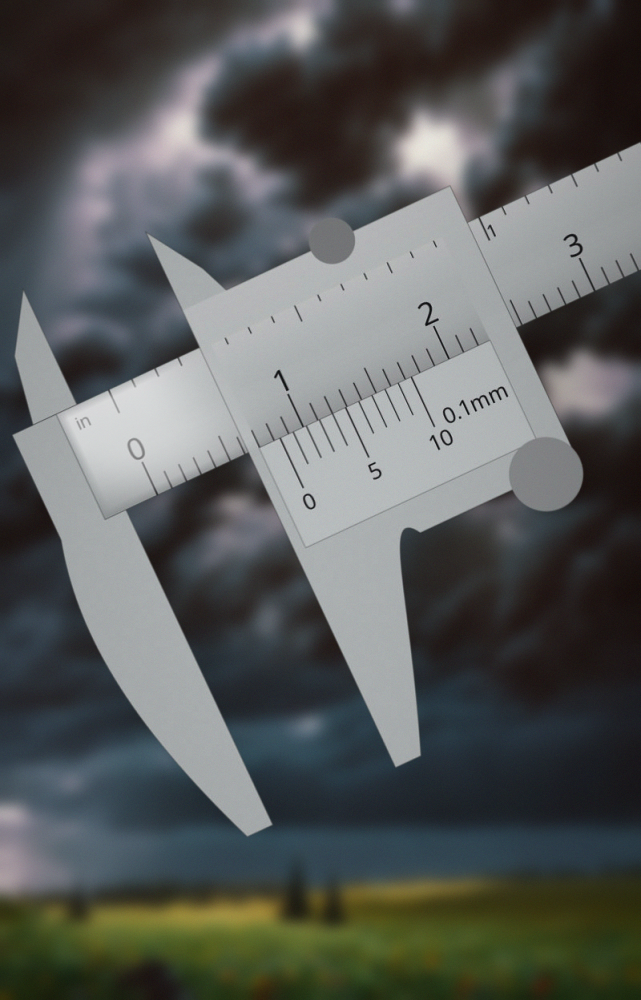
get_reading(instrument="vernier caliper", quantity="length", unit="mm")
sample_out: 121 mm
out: 8.4 mm
